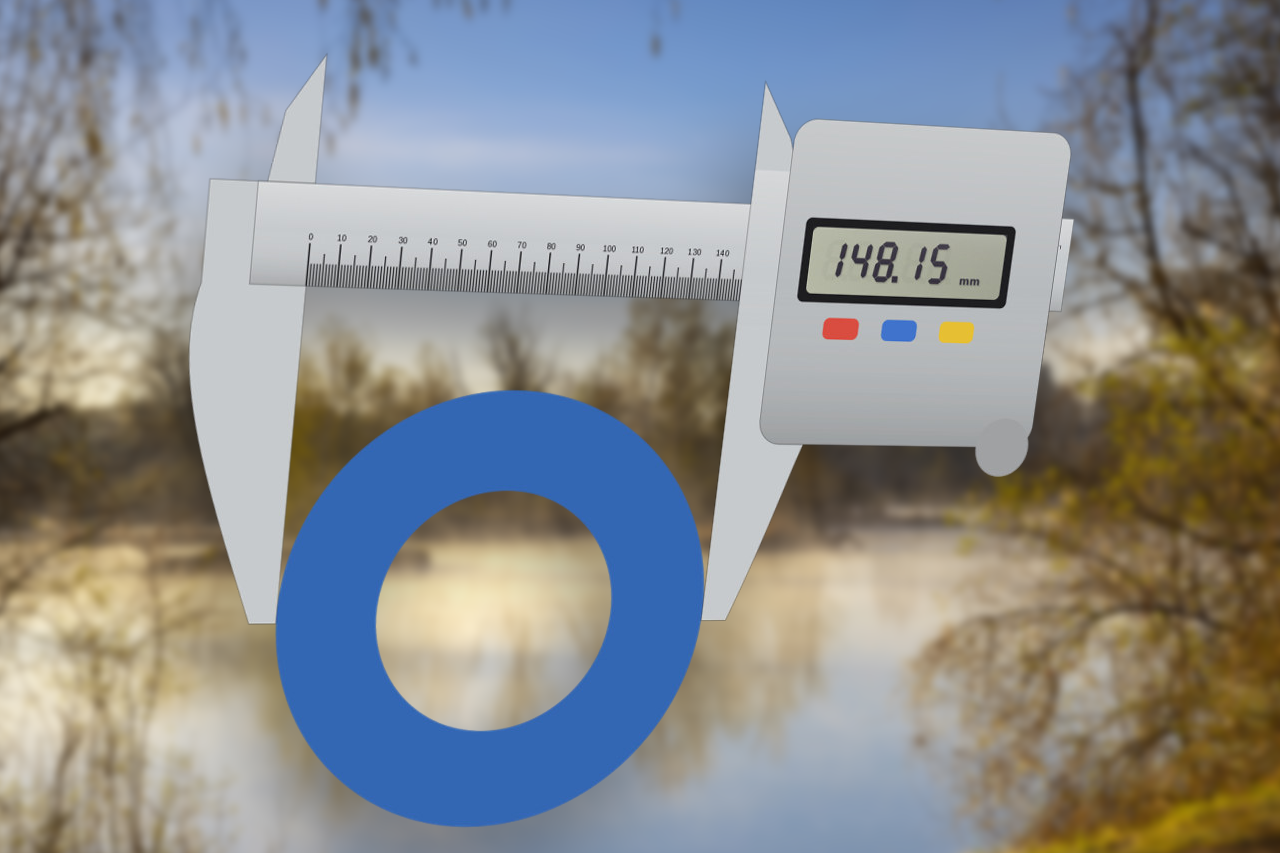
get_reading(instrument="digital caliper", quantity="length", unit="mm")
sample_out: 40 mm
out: 148.15 mm
